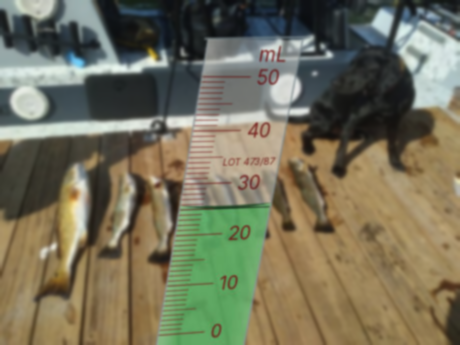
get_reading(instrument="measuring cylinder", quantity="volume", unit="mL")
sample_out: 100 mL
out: 25 mL
